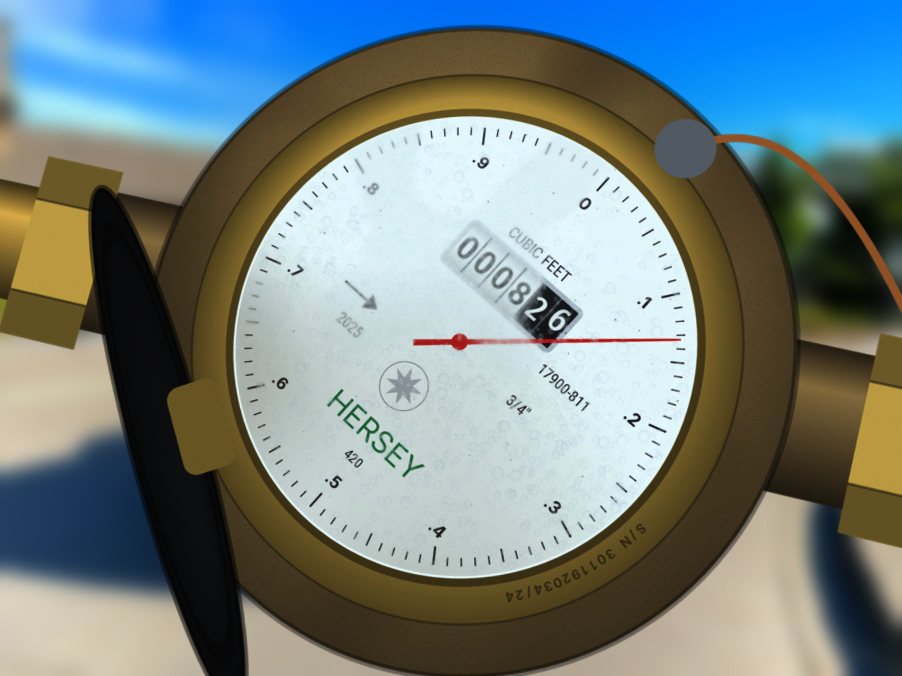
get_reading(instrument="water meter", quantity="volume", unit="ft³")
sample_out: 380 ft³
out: 826.13 ft³
